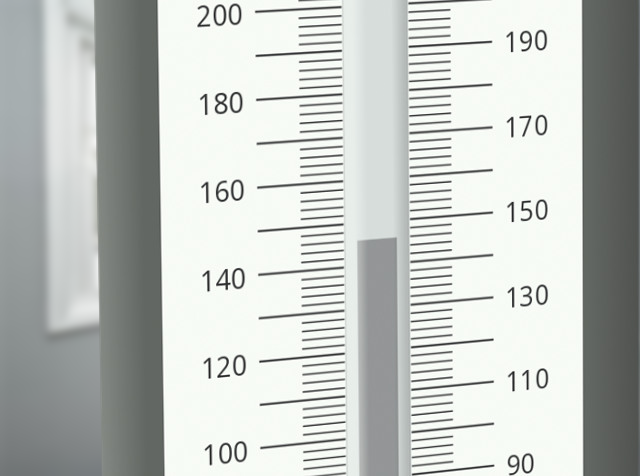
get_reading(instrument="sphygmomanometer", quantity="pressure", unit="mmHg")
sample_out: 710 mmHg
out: 146 mmHg
